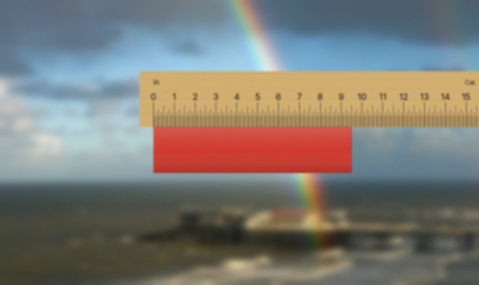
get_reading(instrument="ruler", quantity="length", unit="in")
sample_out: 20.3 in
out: 9.5 in
